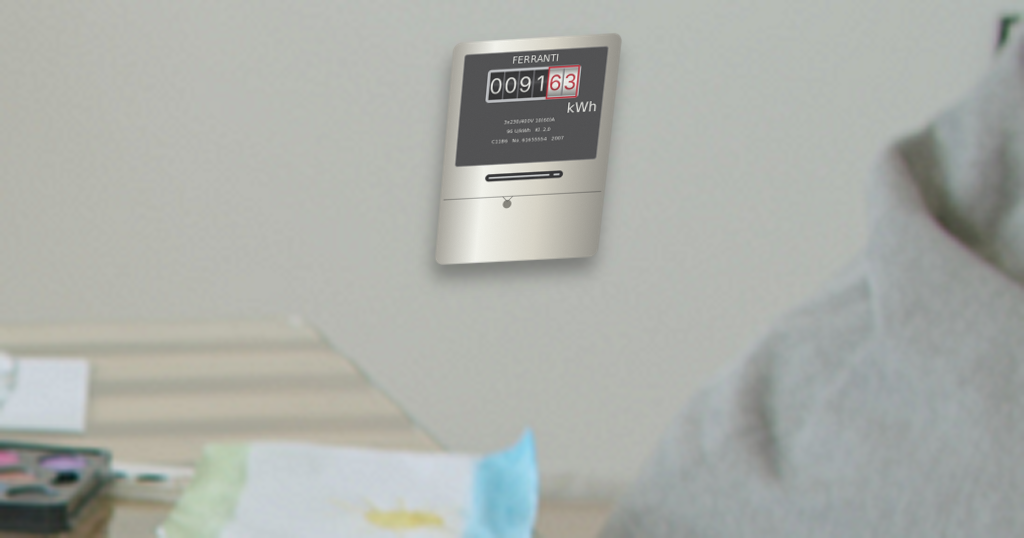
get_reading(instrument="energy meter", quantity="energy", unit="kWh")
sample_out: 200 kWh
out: 91.63 kWh
